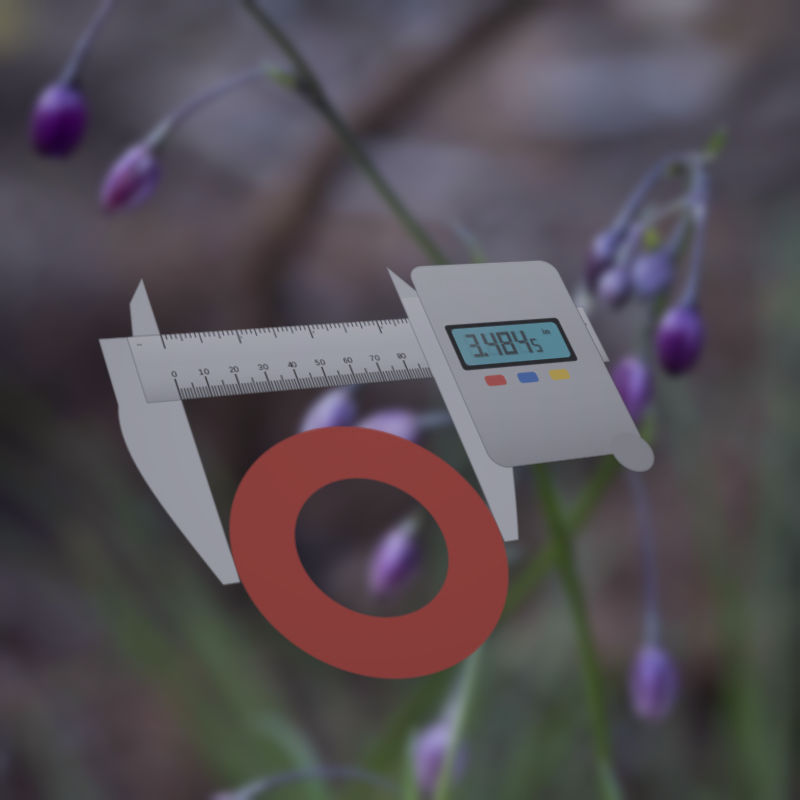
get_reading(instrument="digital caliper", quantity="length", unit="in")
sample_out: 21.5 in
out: 3.4845 in
